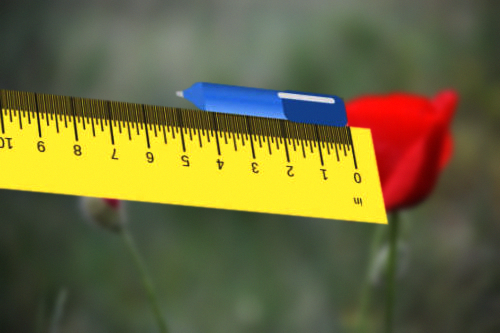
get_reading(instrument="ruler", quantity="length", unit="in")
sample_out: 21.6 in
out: 5 in
